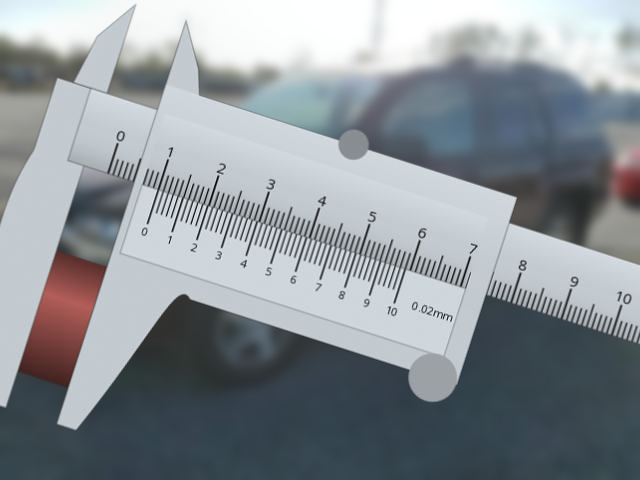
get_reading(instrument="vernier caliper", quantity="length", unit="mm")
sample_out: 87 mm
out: 10.0 mm
